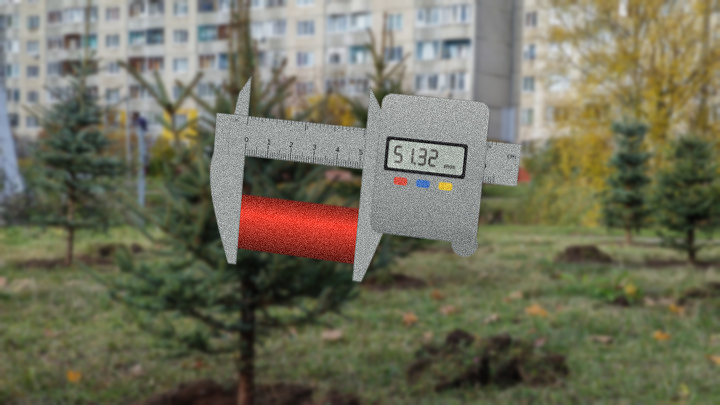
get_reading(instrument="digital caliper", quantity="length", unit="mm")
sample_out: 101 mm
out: 51.32 mm
